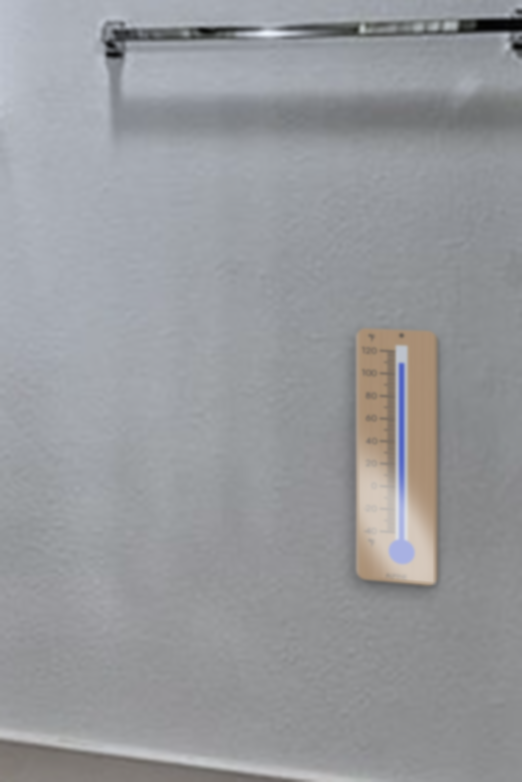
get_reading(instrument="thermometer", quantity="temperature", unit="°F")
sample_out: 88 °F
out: 110 °F
